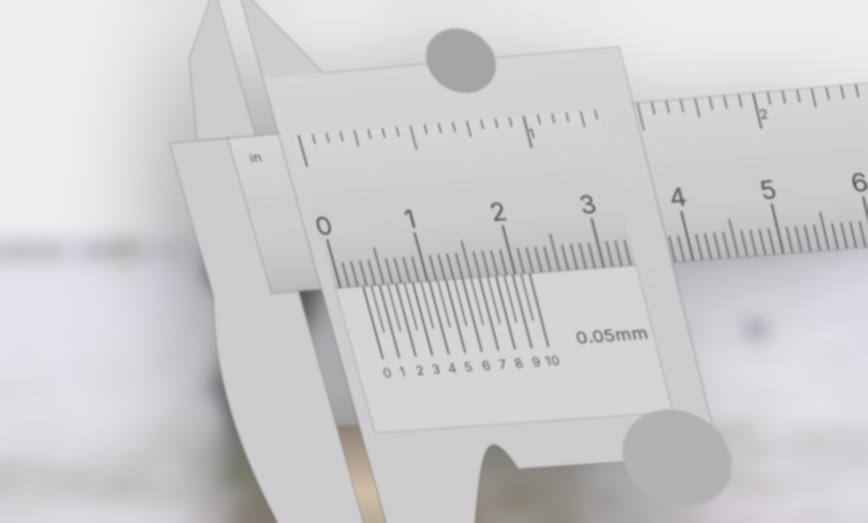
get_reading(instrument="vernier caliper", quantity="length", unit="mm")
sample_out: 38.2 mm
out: 2.6 mm
